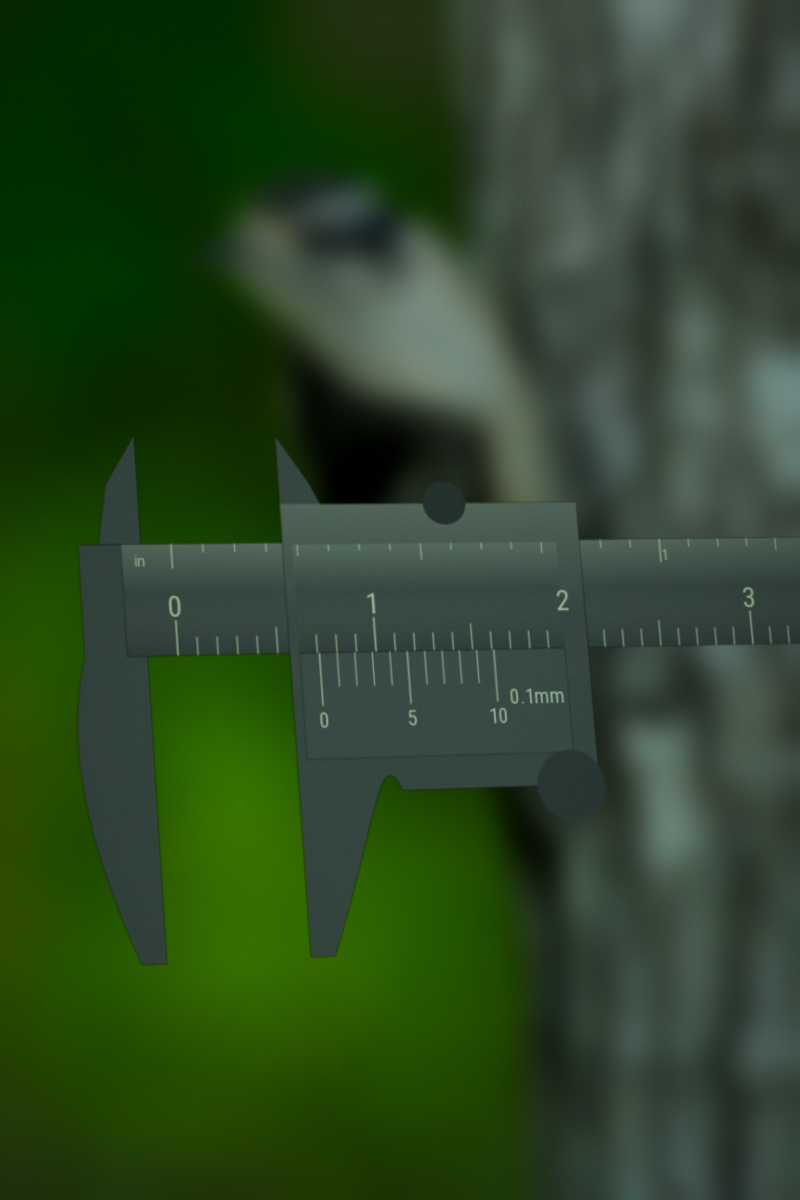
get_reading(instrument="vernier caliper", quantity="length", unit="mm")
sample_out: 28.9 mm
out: 7.1 mm
